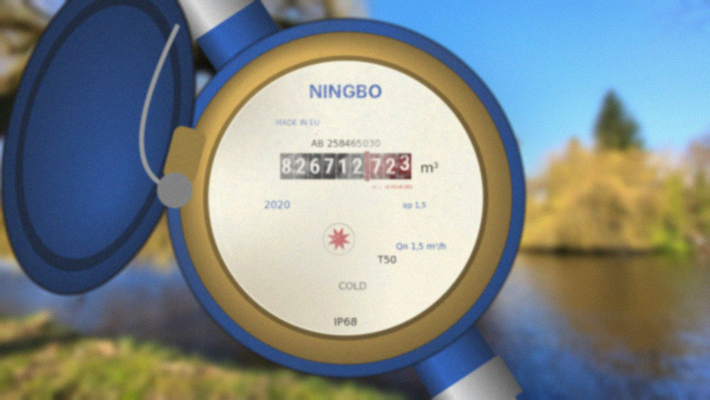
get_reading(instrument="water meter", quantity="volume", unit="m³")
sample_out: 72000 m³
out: 826712.723 m³
